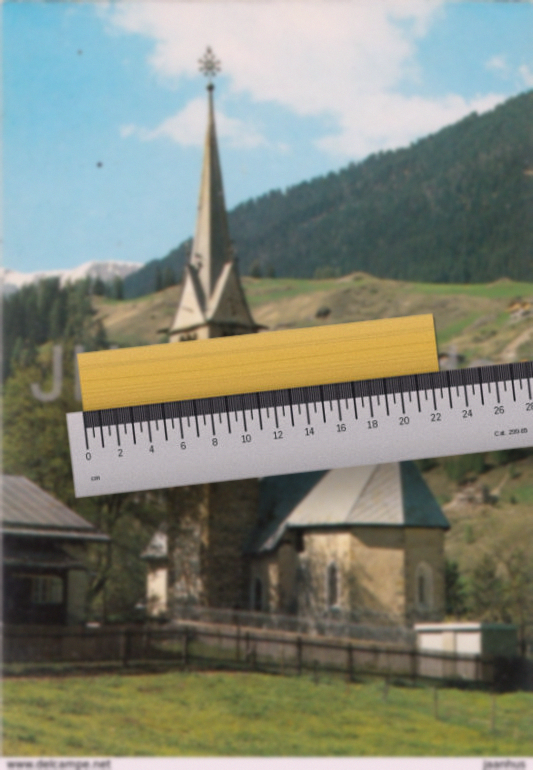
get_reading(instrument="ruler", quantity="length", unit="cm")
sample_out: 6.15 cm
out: 22.5 cm
